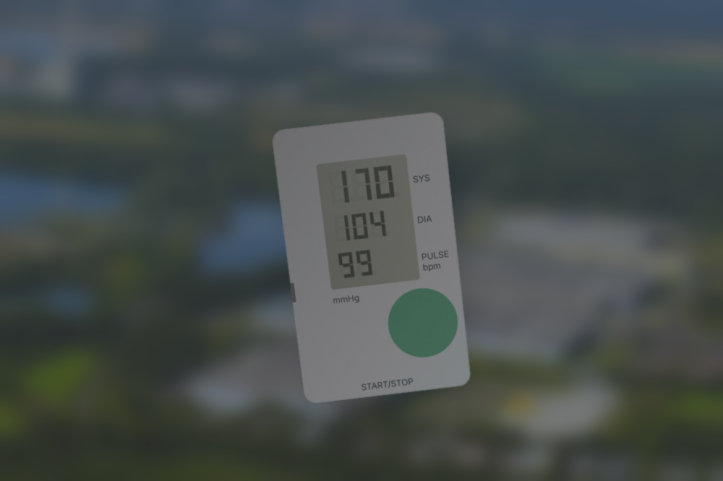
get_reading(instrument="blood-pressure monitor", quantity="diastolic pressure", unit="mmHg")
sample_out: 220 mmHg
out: 104 mmHg
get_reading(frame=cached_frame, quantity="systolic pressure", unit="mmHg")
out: 170 mmHg
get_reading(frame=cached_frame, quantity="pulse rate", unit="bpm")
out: 99 bpm
